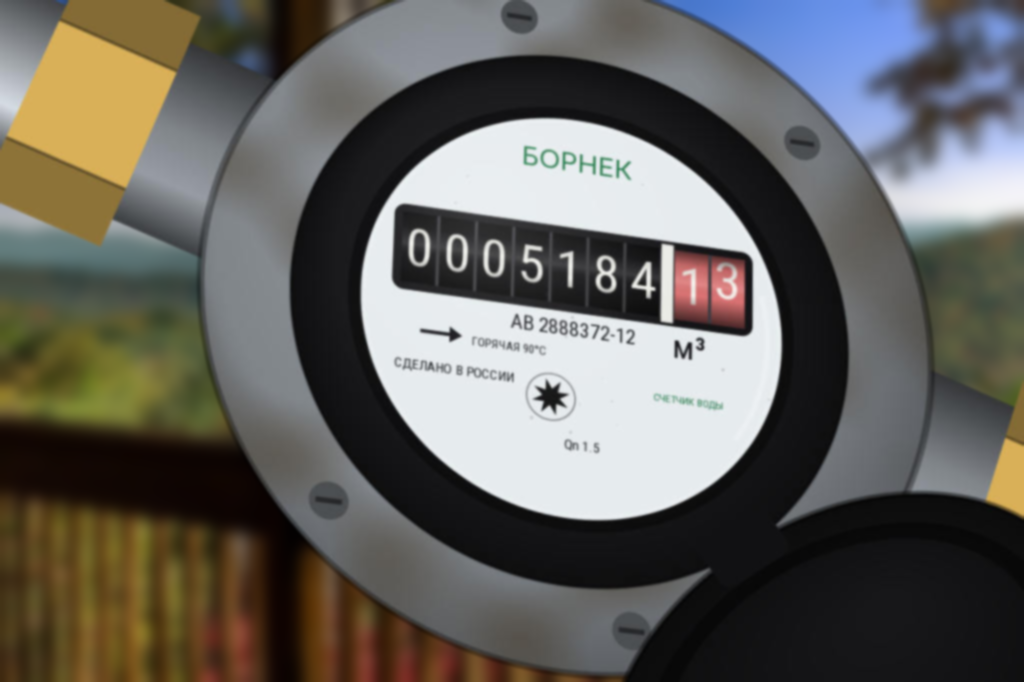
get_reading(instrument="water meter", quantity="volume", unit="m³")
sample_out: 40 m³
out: 5184.13 m³
